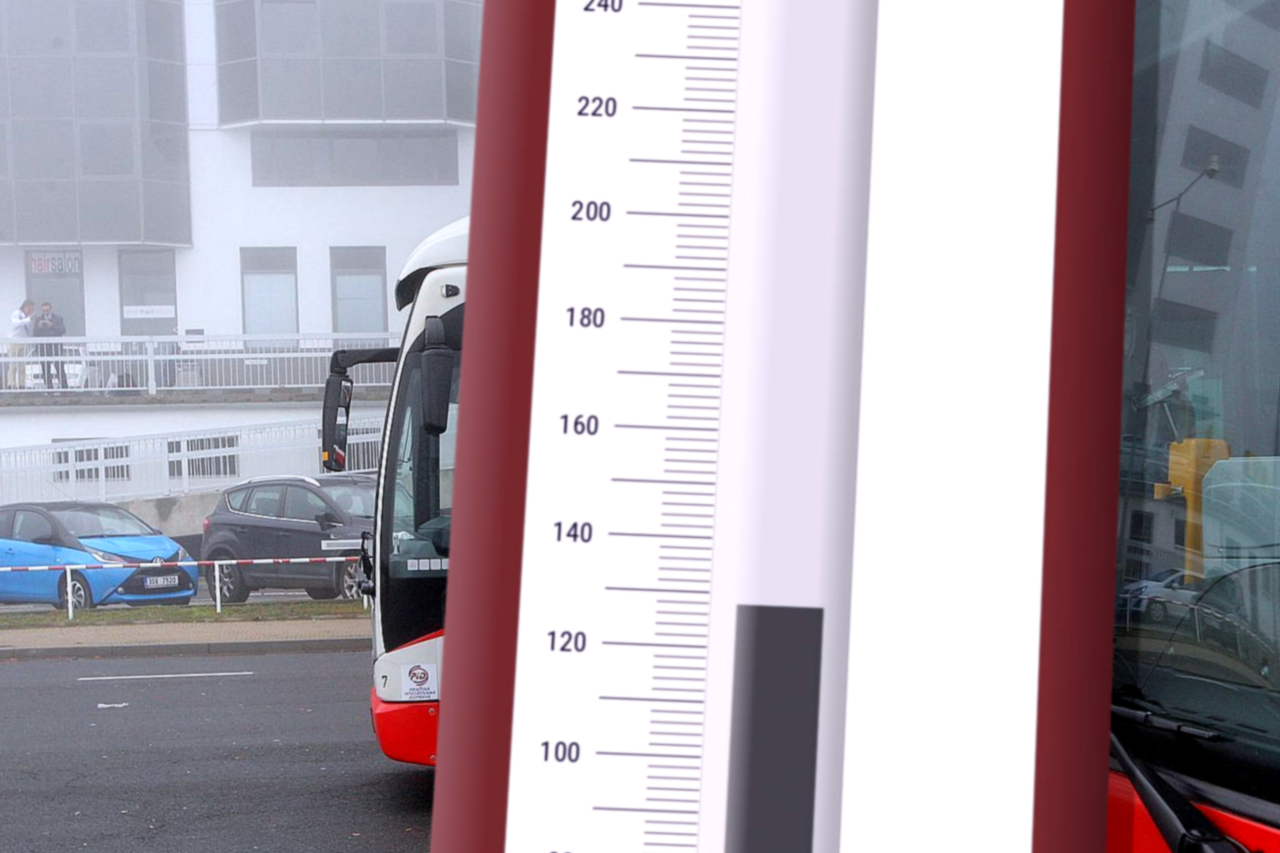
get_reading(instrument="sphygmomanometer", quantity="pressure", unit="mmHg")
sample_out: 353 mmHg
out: 128 mmHg
